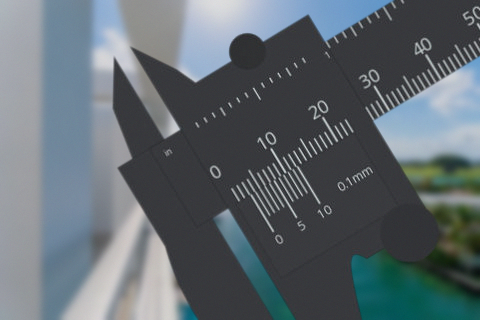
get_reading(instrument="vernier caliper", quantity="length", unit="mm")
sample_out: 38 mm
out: 3.2 mm
